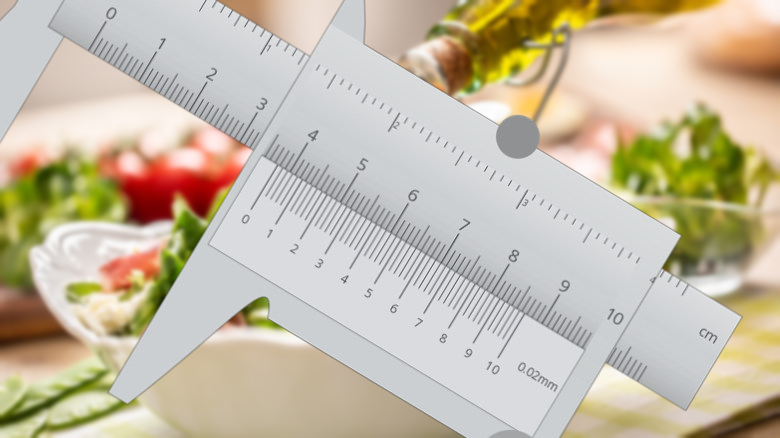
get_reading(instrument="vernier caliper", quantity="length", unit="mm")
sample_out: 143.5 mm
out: 37.6 mm
